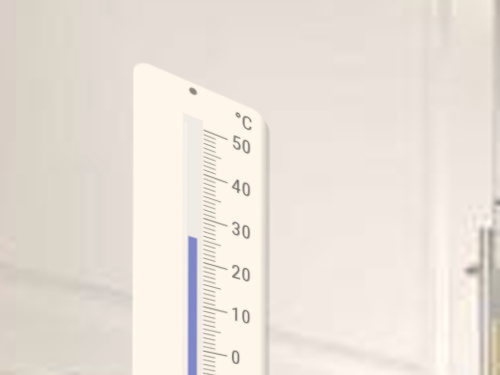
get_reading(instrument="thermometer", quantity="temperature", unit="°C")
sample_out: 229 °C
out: 25 °C
